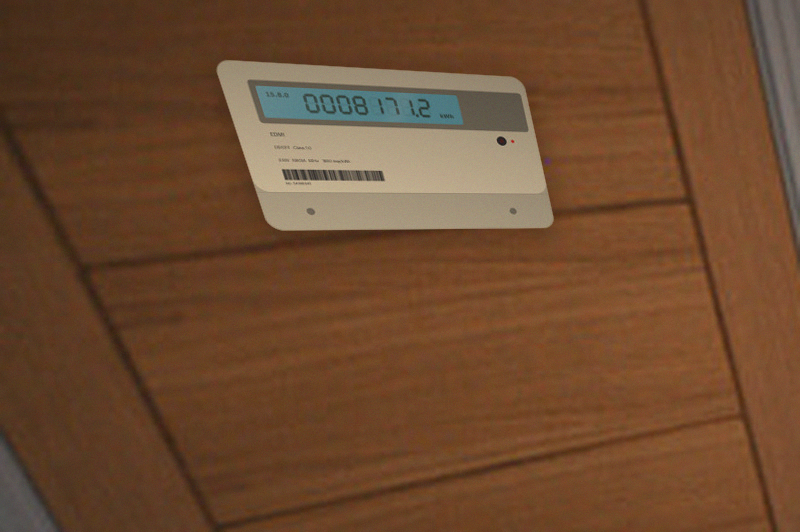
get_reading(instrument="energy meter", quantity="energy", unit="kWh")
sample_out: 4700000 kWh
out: 8171.2 kWh
